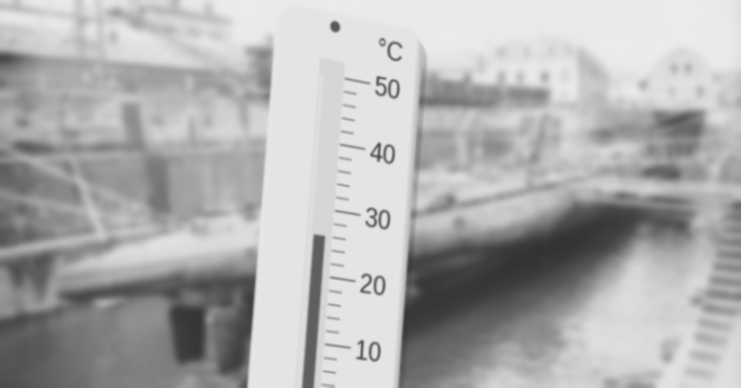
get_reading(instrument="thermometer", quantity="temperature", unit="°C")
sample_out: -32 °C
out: 26 °C
